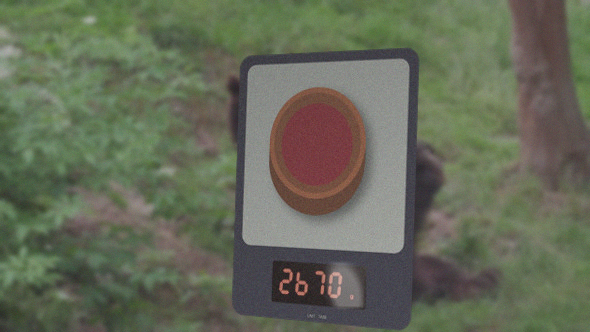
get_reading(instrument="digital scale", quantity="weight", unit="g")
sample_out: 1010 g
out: 2670 g
